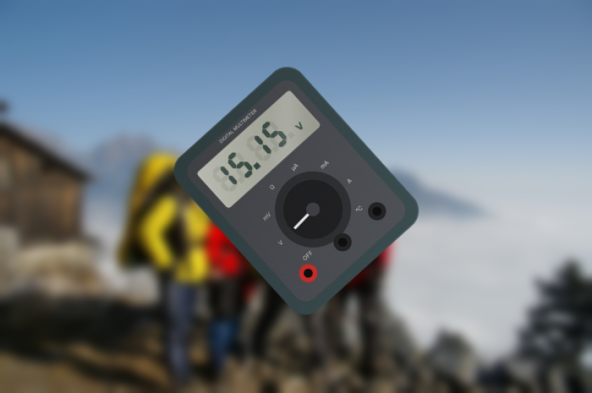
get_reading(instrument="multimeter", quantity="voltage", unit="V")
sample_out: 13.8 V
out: 15.15 V
